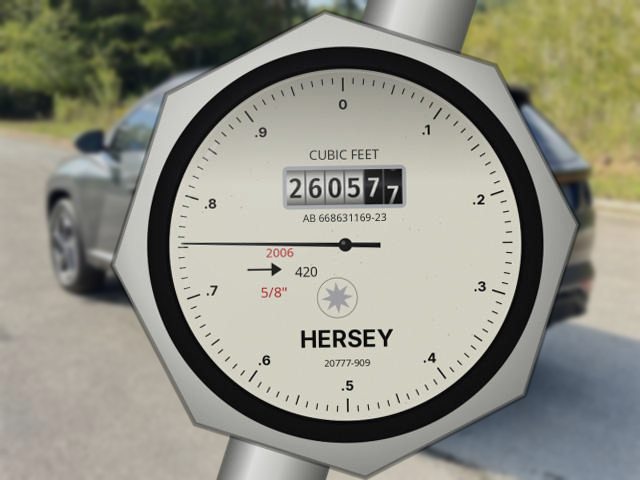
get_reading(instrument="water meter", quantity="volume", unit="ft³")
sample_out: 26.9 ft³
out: 260576.75 ft³
